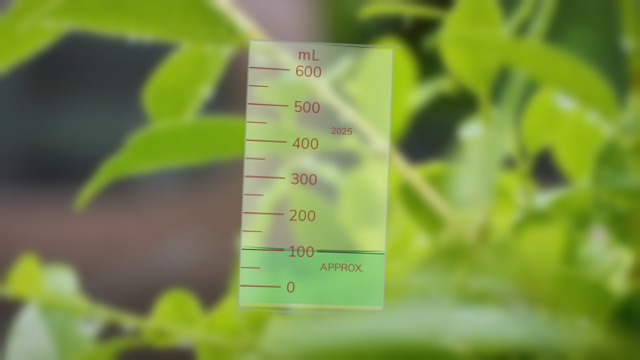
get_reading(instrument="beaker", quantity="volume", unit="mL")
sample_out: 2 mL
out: 100 mL
